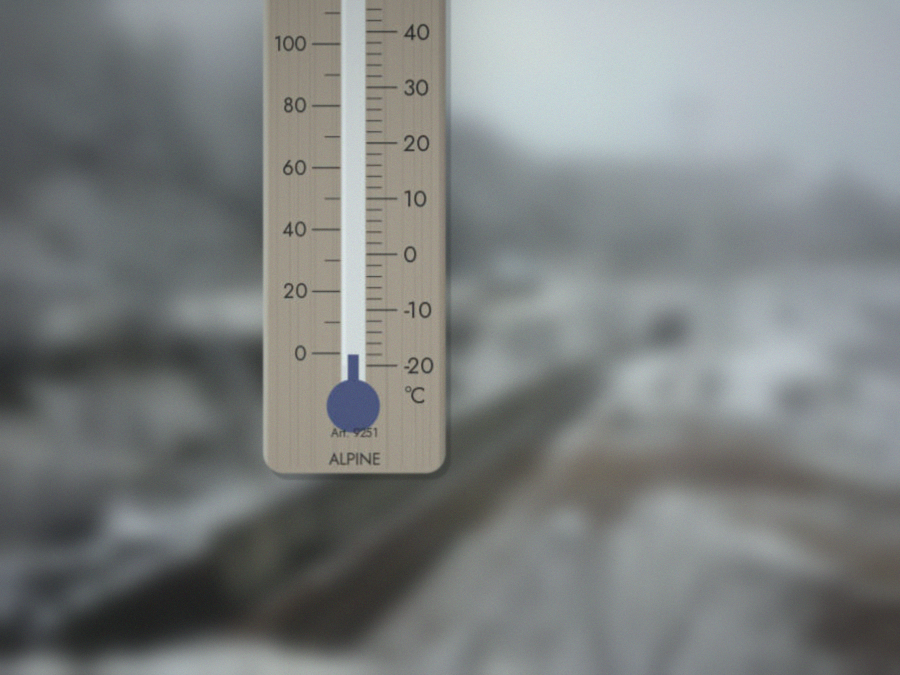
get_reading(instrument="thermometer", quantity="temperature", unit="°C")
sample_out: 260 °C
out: -18 °C
